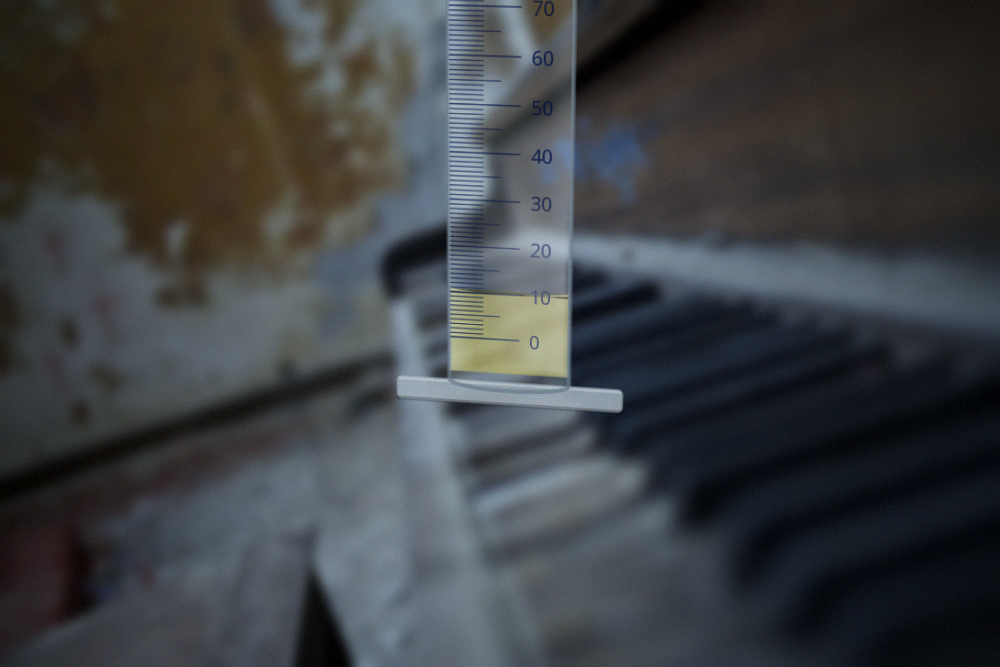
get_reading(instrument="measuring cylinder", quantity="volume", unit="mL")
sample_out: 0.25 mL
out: 10 mL
